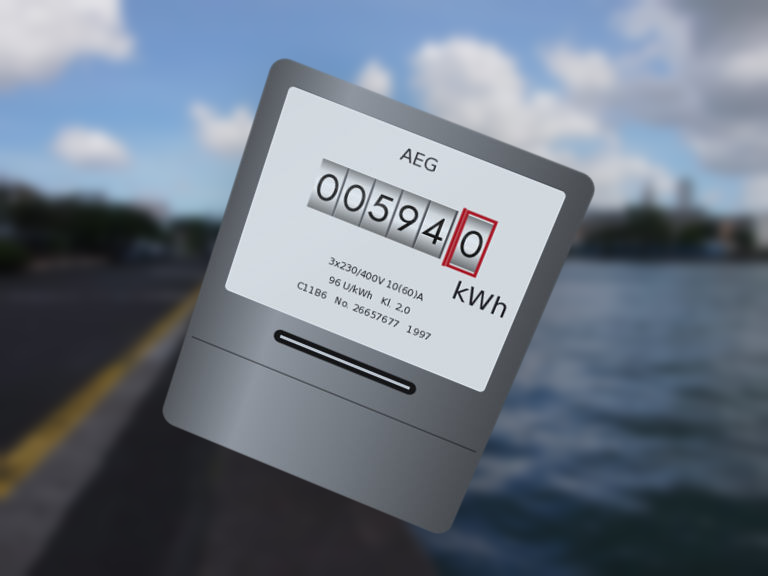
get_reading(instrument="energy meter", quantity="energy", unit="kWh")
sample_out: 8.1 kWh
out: 594.0 kWh
